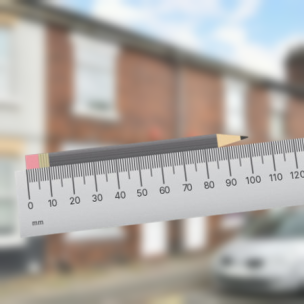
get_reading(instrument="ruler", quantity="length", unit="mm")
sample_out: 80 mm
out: 100 mm
